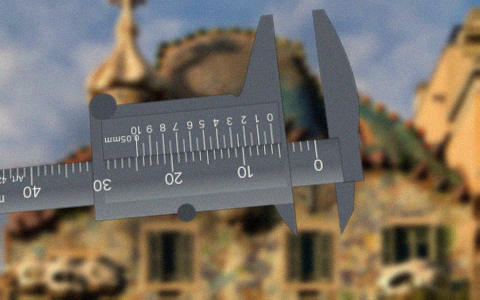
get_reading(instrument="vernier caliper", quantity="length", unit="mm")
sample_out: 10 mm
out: 5.8 mm
